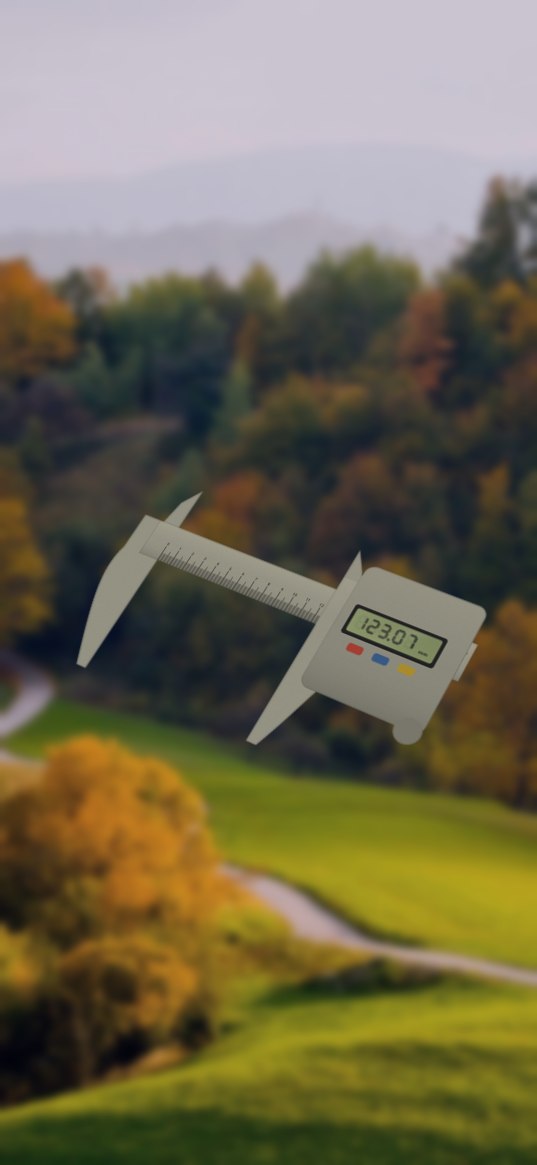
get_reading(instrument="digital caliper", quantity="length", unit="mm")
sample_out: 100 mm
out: 123.07 mm
